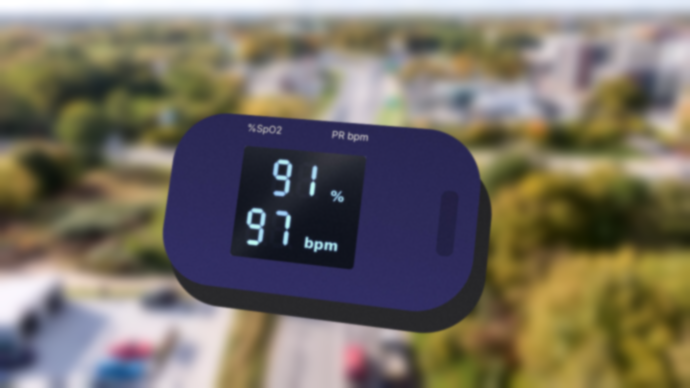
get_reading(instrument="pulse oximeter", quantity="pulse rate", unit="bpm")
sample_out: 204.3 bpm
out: 97 bpm
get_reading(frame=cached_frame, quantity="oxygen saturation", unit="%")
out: 91 %
